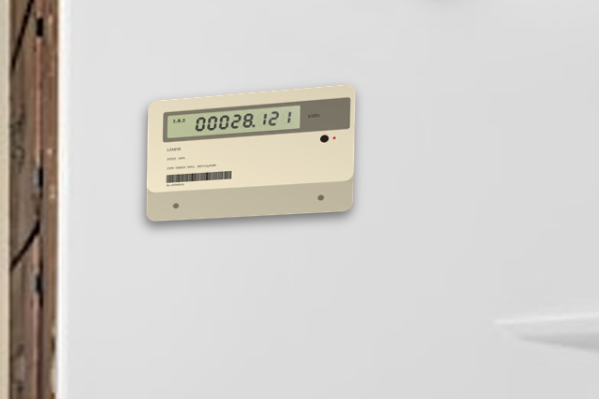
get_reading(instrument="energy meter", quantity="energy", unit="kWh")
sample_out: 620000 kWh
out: 28.121 kWh
